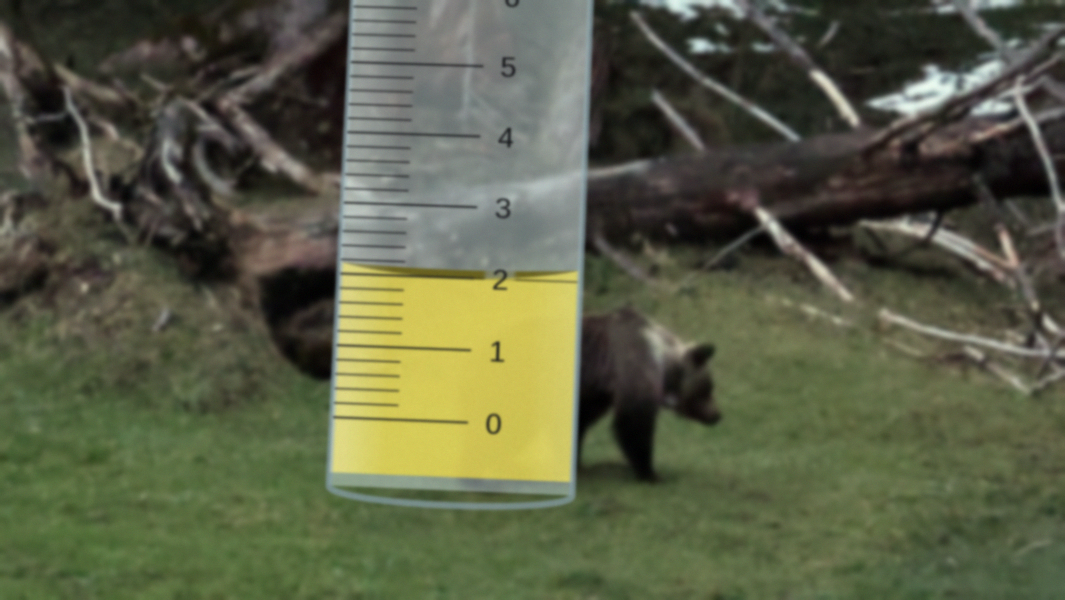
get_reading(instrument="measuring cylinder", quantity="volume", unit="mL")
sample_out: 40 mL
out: 2 mL
